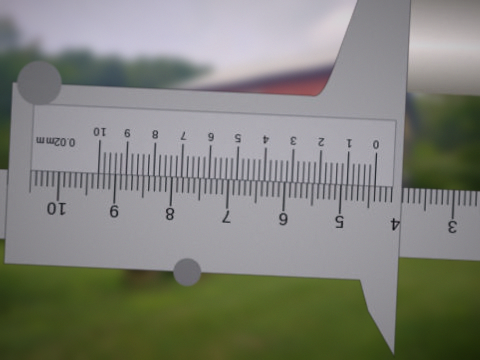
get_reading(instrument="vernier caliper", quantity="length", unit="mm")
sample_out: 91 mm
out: 44.0 mm
